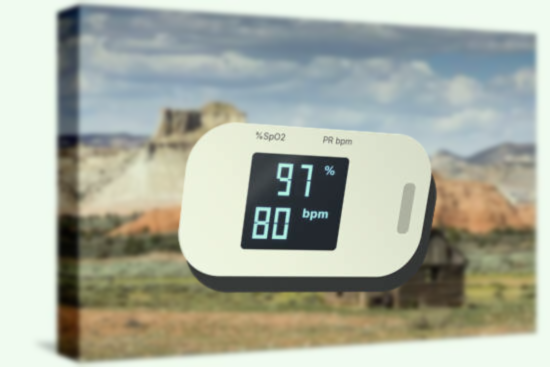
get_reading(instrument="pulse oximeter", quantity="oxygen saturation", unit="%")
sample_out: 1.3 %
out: 97 %
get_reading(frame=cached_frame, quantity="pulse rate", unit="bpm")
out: 80 bpm
